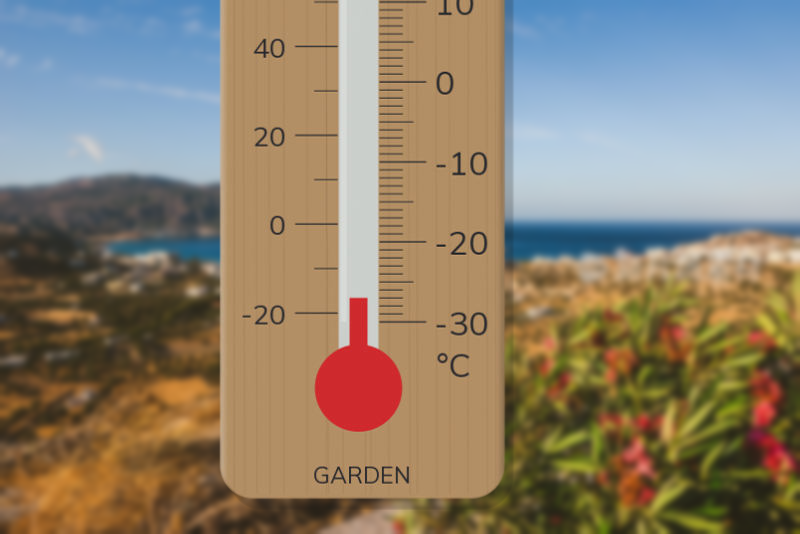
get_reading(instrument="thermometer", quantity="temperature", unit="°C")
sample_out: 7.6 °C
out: -27 °C
